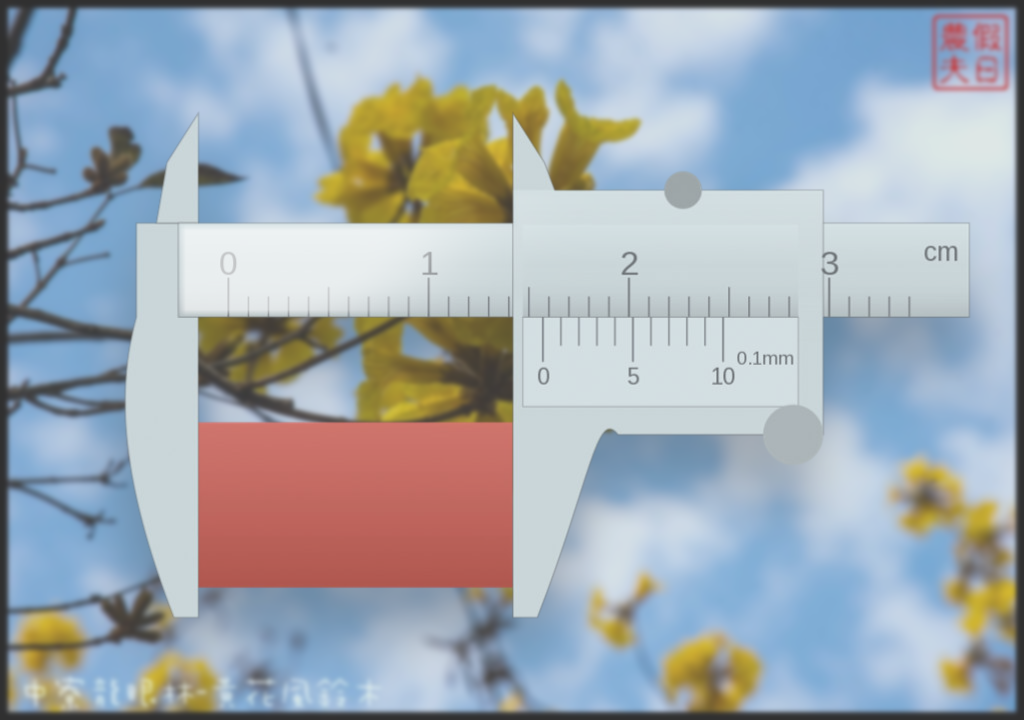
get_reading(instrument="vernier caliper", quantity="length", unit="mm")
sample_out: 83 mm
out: 15.7 mm
